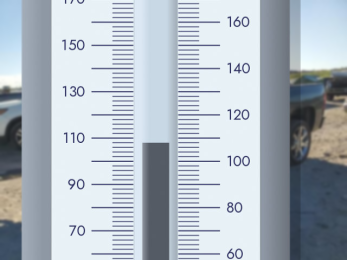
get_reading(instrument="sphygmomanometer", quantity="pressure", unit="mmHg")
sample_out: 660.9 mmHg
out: 108 mmHg
